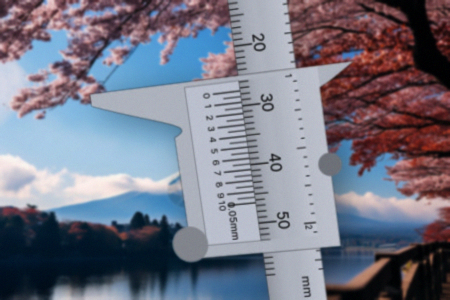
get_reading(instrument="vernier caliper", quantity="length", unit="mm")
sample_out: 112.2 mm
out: 27.5 mm
